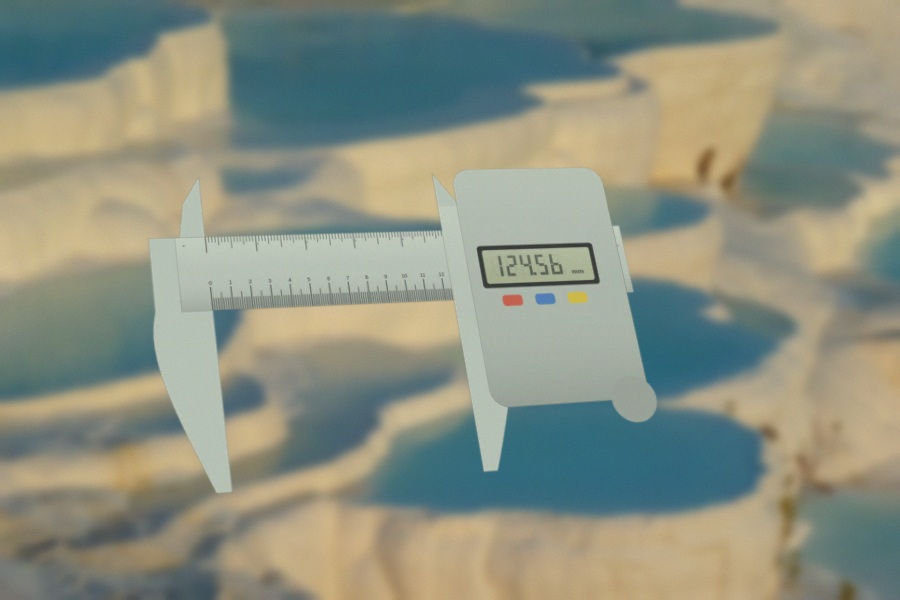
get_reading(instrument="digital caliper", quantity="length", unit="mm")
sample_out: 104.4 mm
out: 124.56 mm
